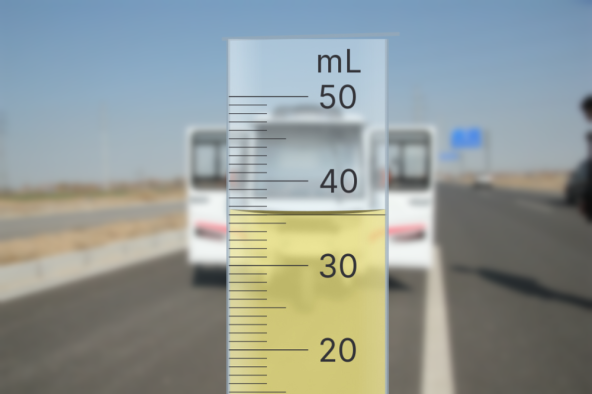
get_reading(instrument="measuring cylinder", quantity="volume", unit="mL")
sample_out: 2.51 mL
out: 36 mL
